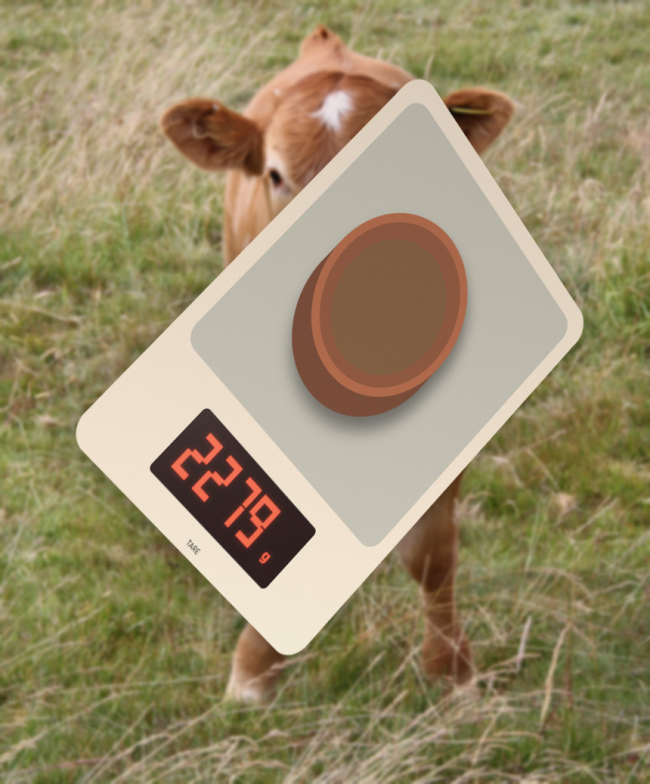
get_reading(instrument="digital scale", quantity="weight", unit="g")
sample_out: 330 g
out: 2279 g
